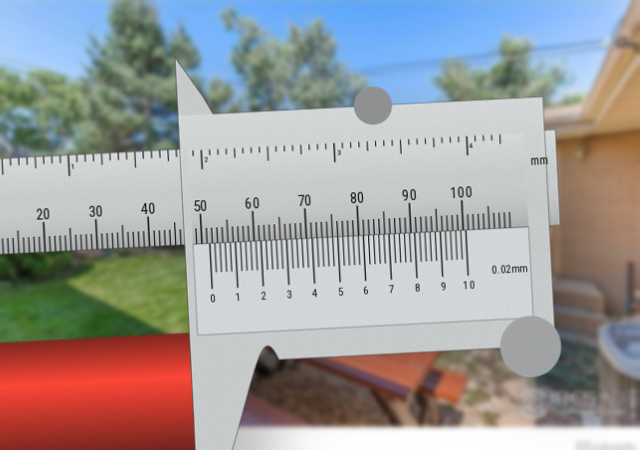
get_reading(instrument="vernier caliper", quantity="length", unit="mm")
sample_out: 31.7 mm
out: 51.5 mm
